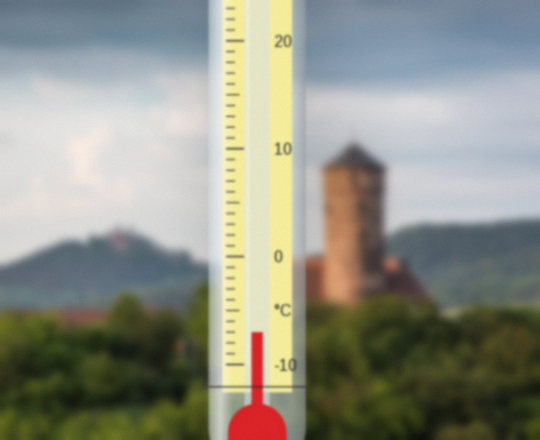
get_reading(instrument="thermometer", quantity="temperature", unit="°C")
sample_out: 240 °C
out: -7 °C
